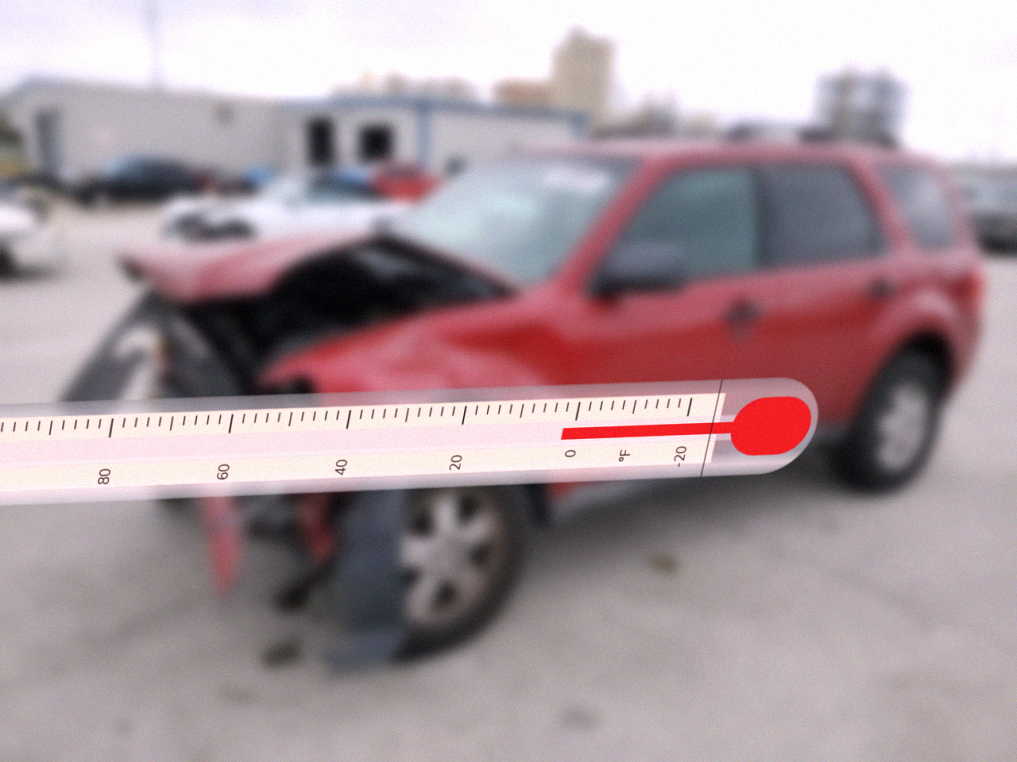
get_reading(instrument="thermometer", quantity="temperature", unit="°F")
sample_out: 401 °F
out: 2 °F
